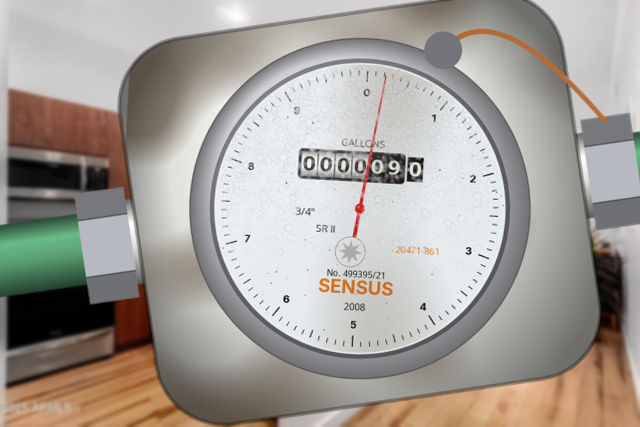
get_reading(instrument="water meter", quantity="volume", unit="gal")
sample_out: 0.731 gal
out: 90.2 gal
